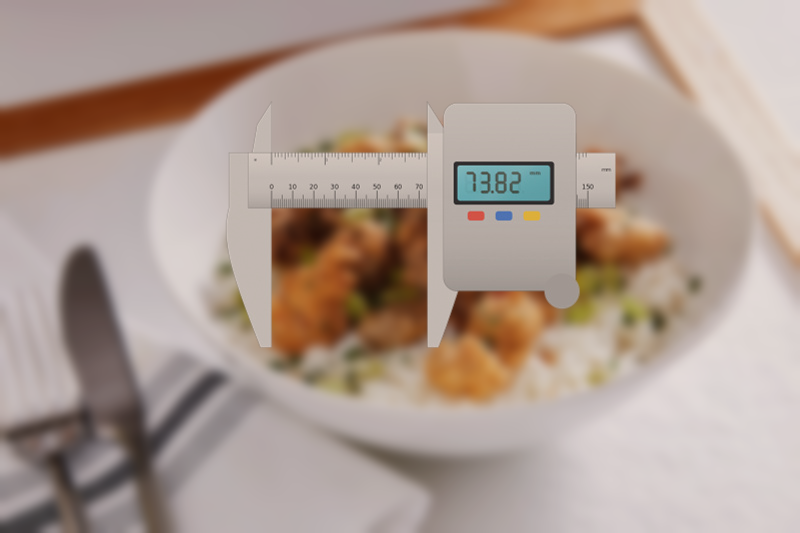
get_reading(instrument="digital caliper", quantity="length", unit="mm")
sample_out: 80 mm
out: 73.82 mm
